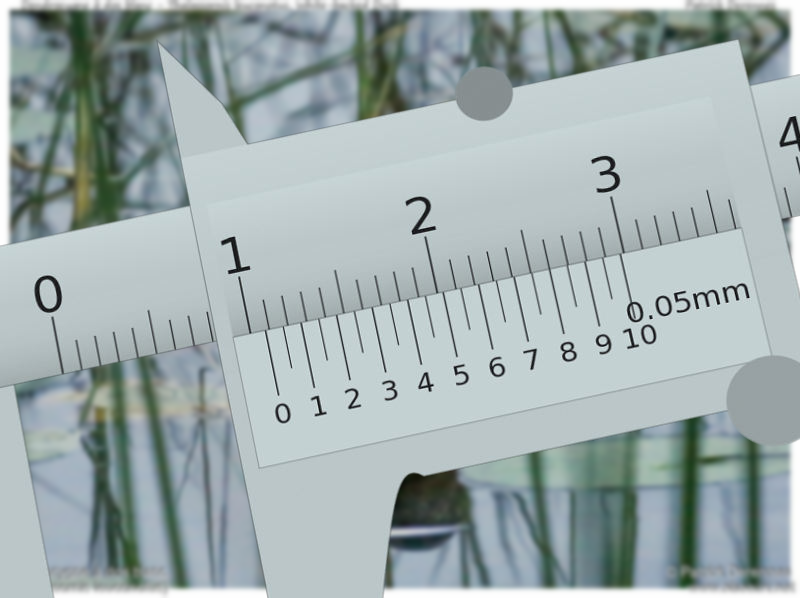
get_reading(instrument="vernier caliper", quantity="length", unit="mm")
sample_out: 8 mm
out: 10.8 mm
